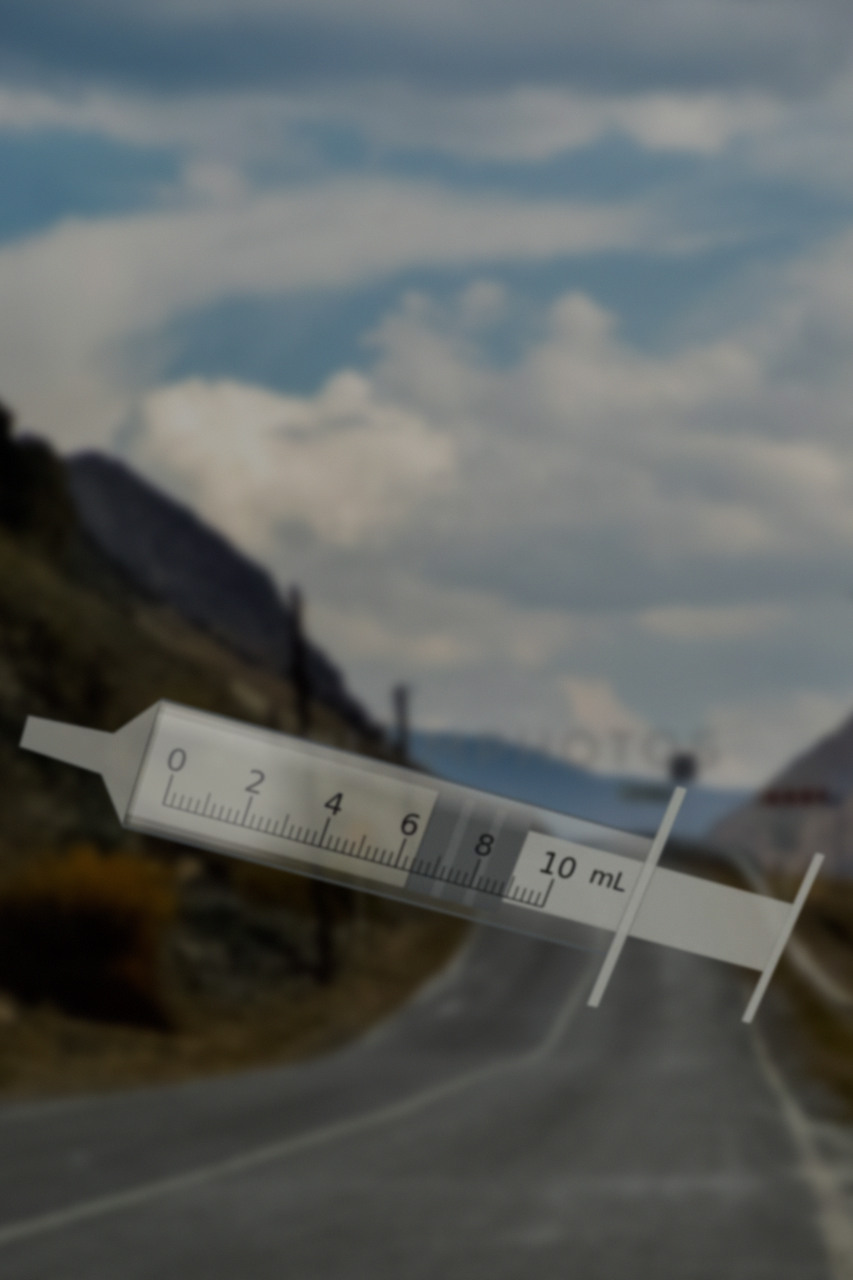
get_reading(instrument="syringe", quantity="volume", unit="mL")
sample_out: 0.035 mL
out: 6.4 mL
